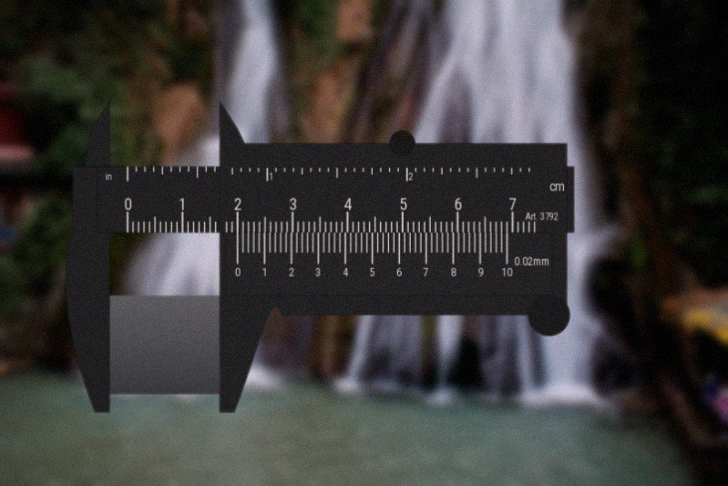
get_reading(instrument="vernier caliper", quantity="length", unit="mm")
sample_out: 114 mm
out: 20.0 mm
